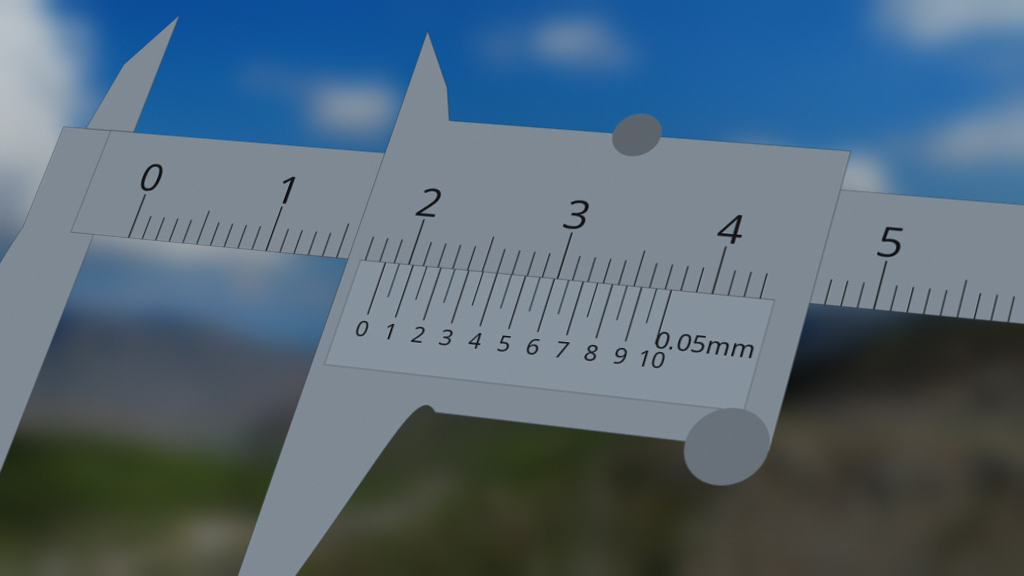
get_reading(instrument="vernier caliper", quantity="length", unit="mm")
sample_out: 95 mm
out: 18.4 mm
